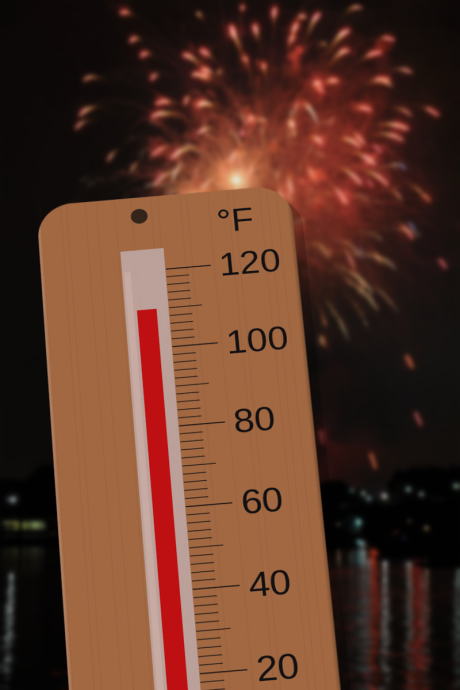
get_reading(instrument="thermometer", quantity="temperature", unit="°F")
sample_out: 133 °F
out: 110 °F
